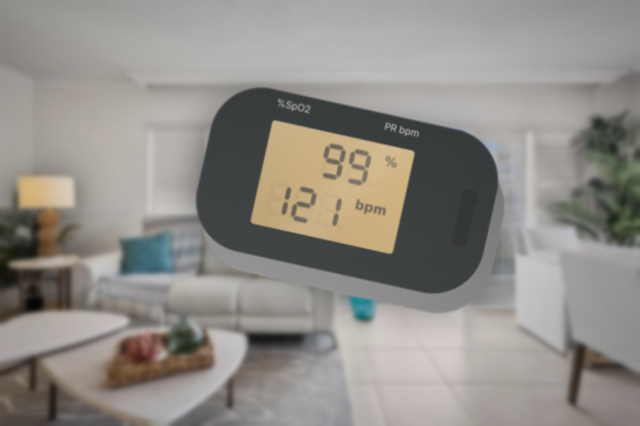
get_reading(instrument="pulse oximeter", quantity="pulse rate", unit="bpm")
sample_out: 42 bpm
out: 121 bpm
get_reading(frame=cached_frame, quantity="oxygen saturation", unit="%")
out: 99 %
